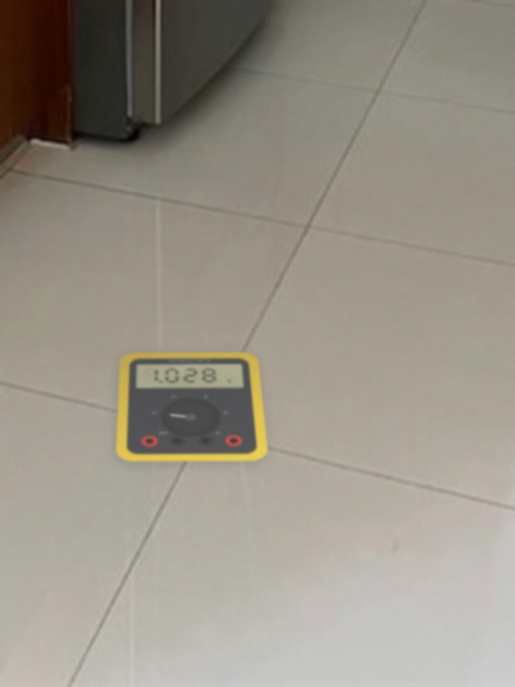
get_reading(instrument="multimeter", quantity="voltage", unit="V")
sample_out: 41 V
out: 1.028 V
